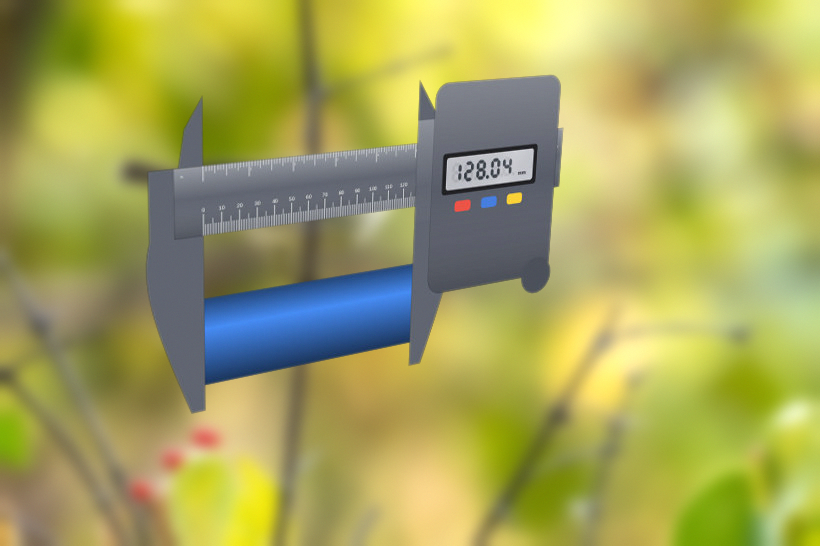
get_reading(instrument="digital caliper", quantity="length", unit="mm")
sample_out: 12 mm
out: 128.04 mm
